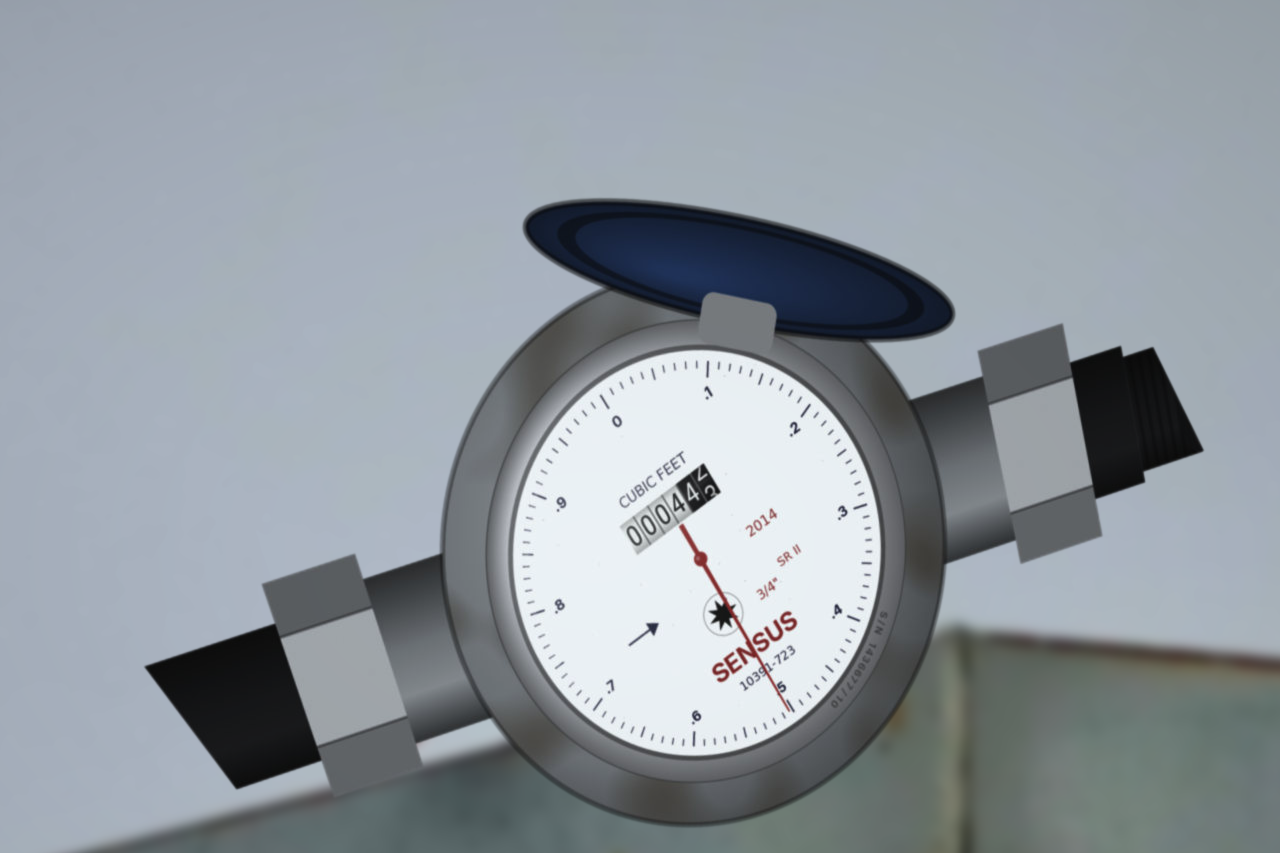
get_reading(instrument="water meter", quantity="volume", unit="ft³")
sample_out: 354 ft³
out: 442.50 ft³
